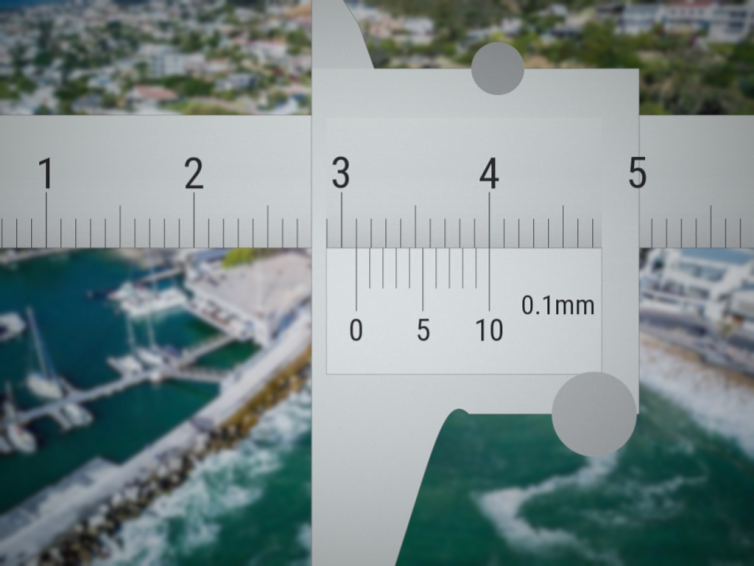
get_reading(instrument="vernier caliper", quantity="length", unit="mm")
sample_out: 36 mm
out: 31.0 mm
